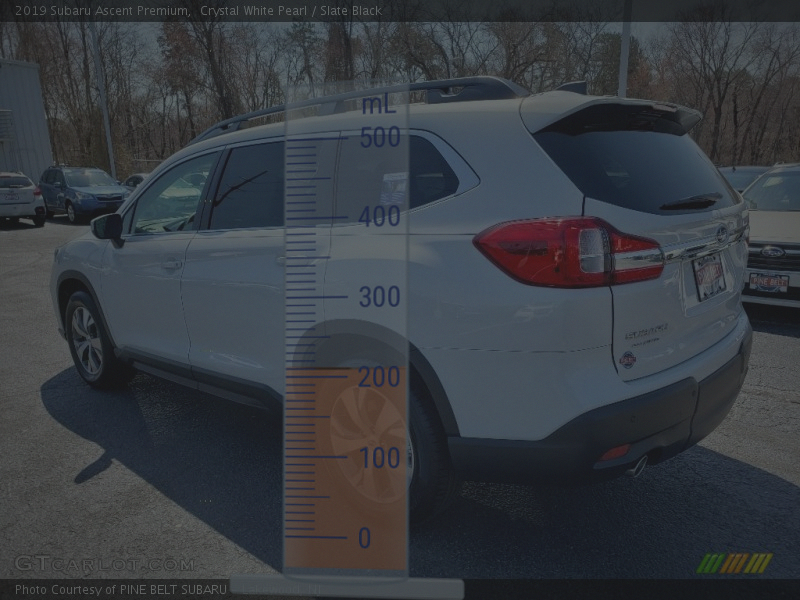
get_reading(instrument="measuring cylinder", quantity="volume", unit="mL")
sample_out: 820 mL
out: 210 mL
